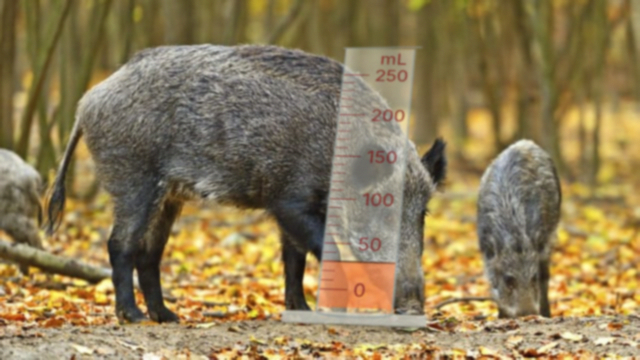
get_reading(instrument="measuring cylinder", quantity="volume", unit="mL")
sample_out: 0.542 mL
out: 30 mL
